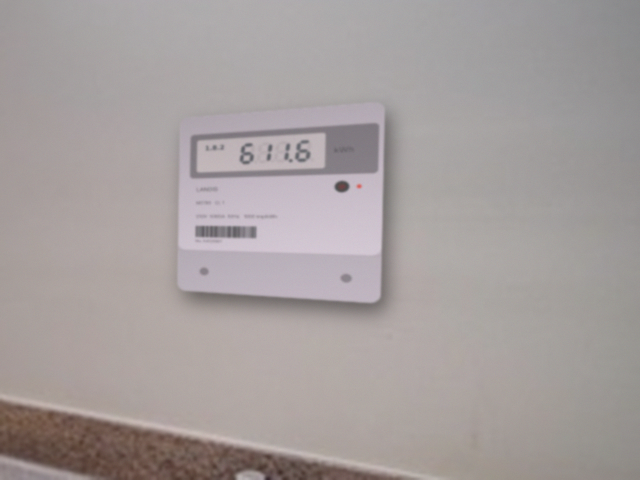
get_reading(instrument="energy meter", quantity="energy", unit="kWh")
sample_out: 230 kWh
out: 611.6 kWh
